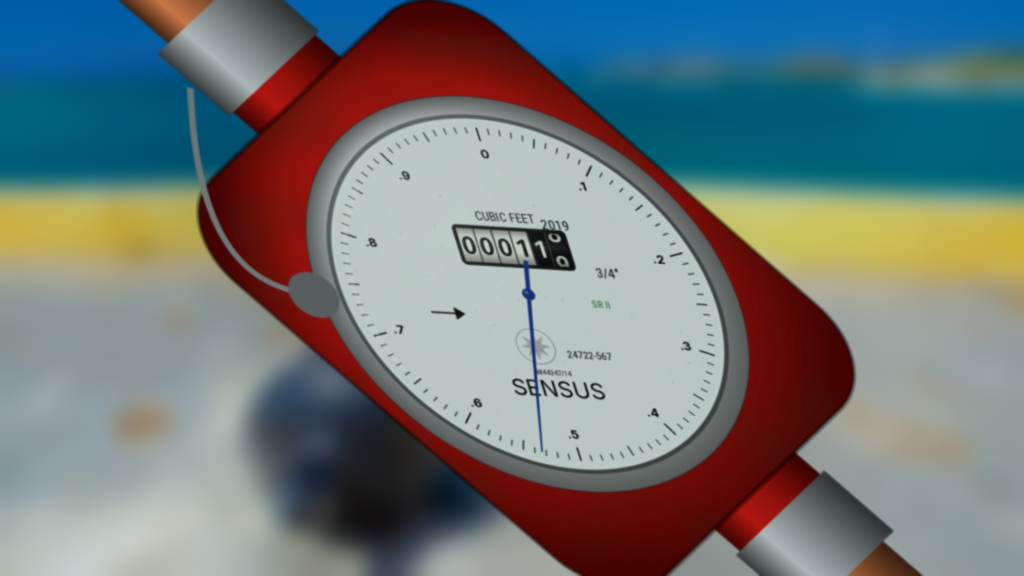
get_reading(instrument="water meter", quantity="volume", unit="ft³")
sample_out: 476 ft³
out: 118.53 ft³
